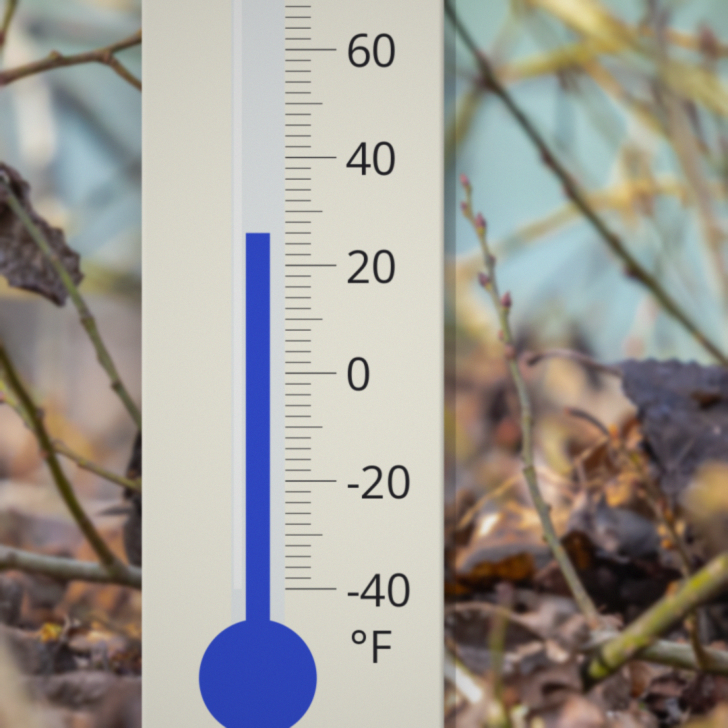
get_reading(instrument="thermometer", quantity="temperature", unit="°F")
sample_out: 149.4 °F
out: 26 °F
